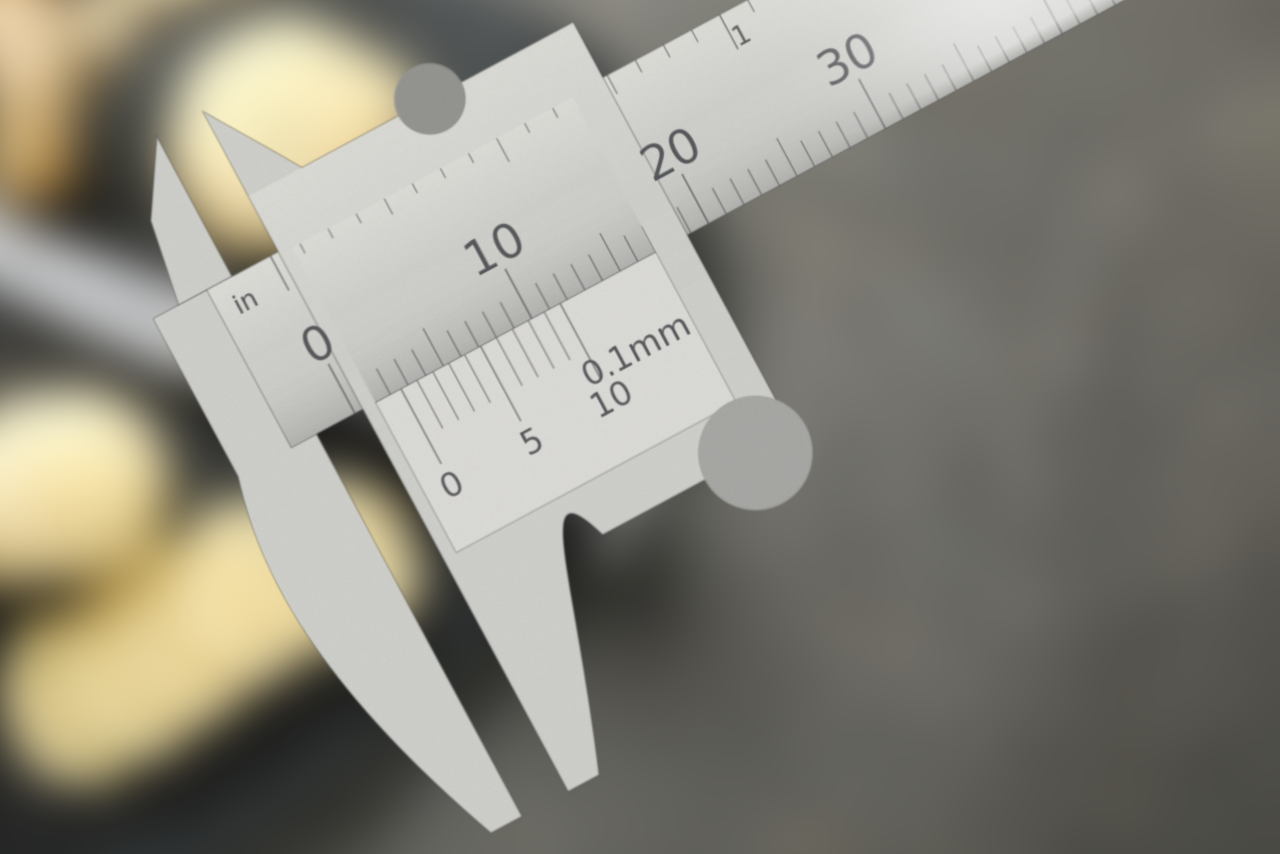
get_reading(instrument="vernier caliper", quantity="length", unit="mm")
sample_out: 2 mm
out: 2.6 mm
